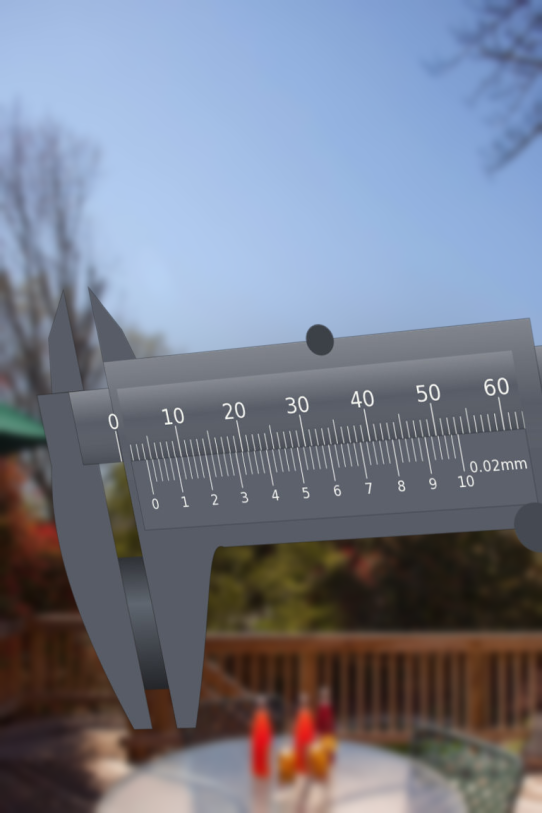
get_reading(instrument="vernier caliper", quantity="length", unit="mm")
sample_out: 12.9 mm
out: 4.2 mm
